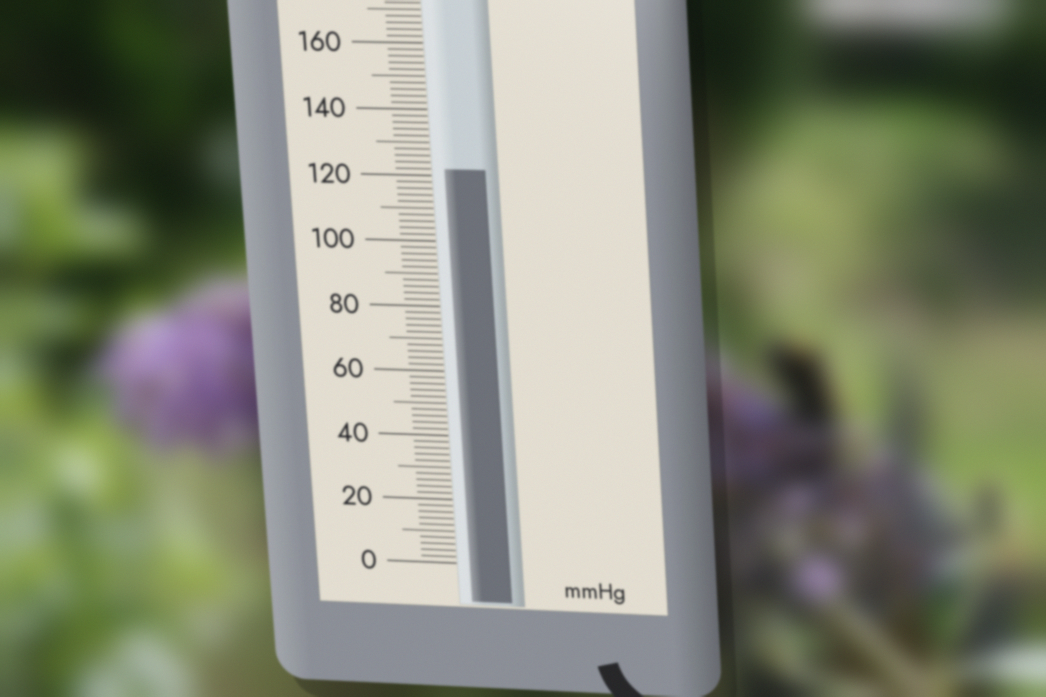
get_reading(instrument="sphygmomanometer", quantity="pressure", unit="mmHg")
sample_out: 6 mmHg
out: 122 mmHg
